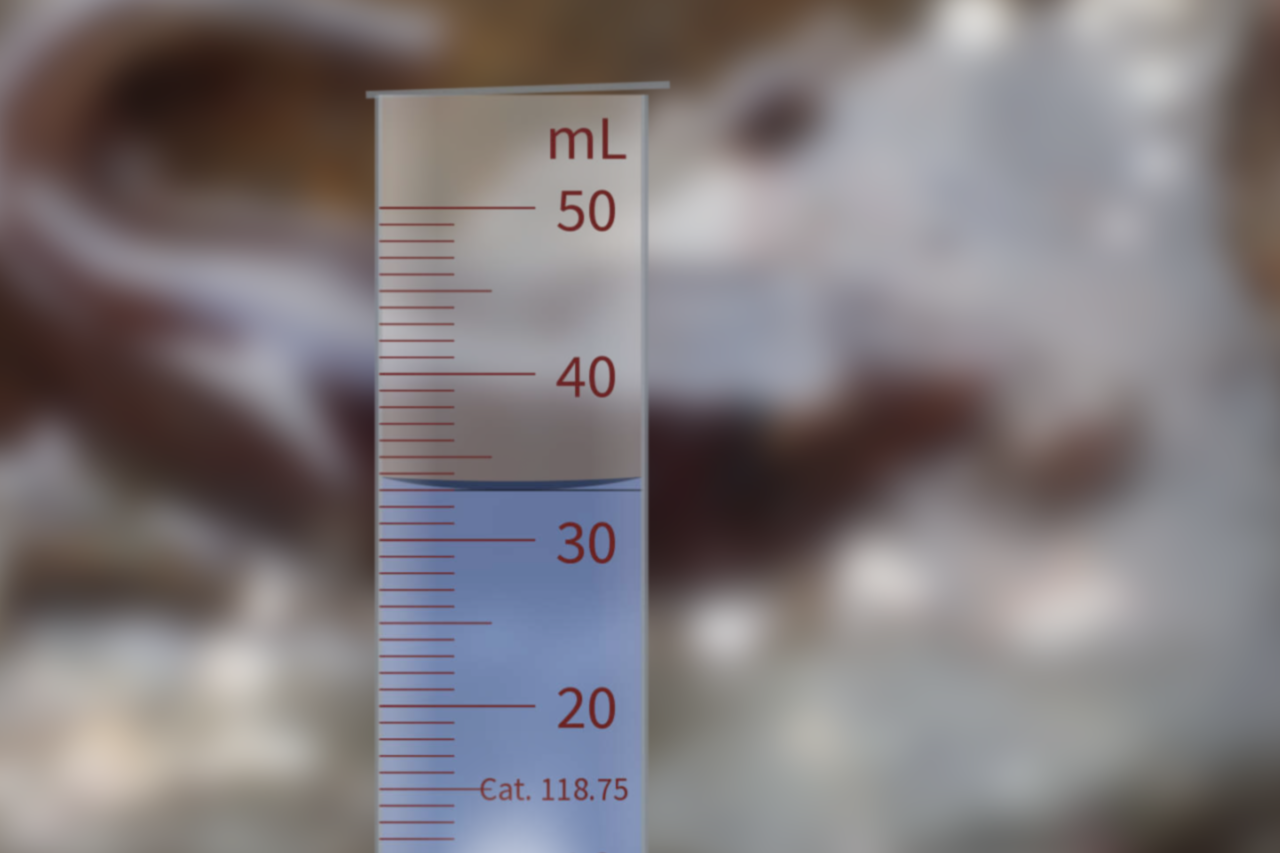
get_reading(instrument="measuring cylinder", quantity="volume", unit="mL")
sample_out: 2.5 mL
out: 33 mL
